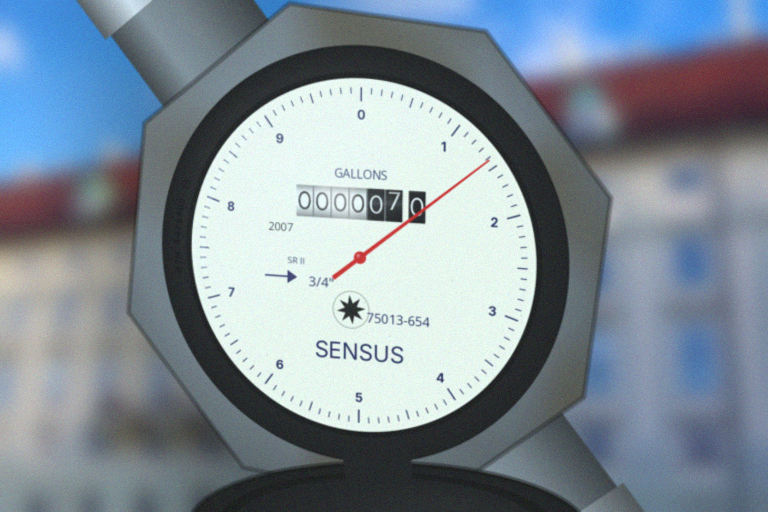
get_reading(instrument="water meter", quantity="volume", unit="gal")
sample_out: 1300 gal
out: 71.4 gal
